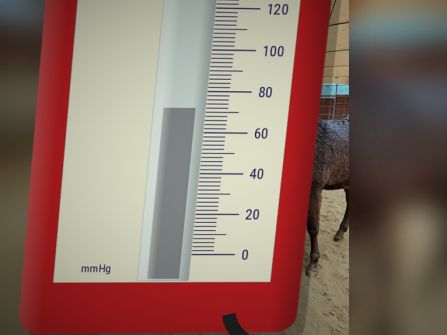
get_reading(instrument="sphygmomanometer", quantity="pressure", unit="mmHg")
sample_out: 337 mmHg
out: 72 mmHg
